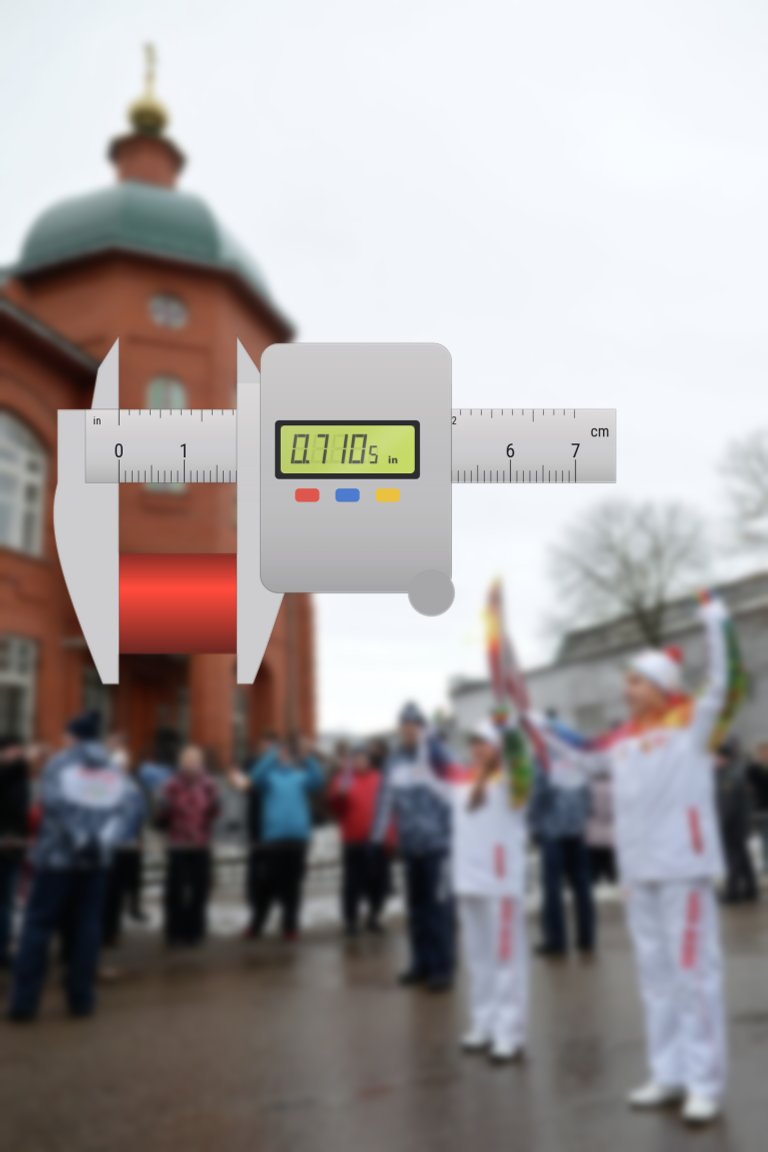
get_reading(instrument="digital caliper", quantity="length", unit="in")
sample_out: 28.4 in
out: 0.7105 in
